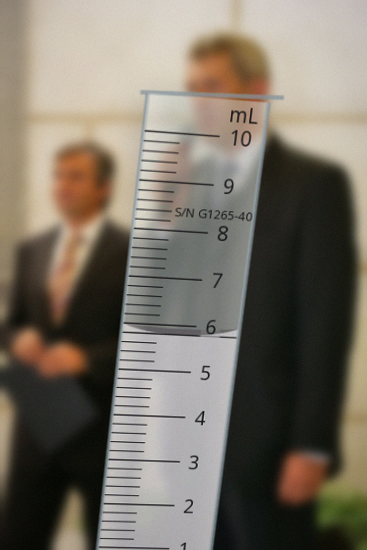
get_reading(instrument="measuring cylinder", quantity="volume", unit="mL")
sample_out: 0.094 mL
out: 5.8 mL
